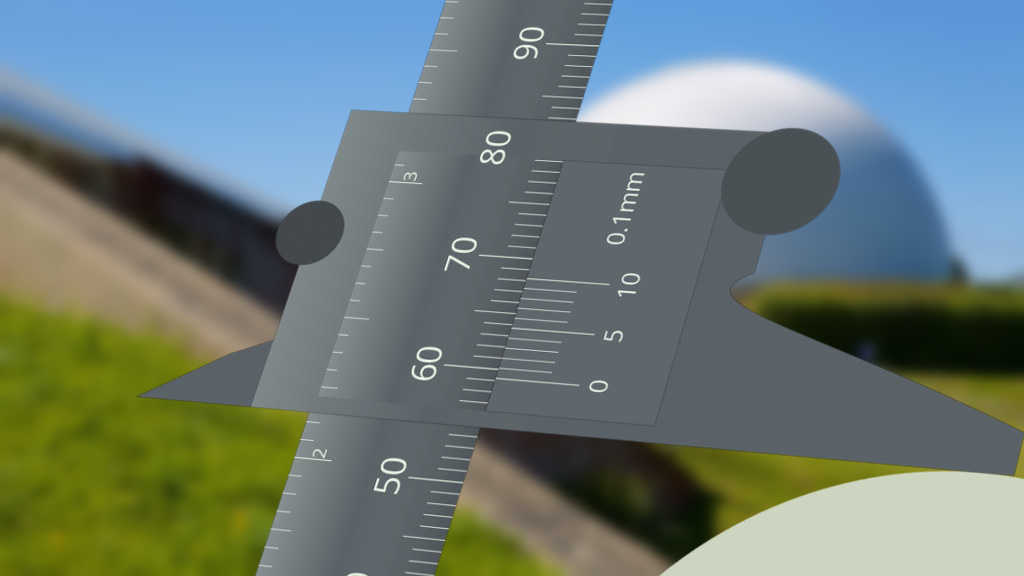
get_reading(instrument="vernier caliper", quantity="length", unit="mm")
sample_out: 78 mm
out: 59.2 mm
